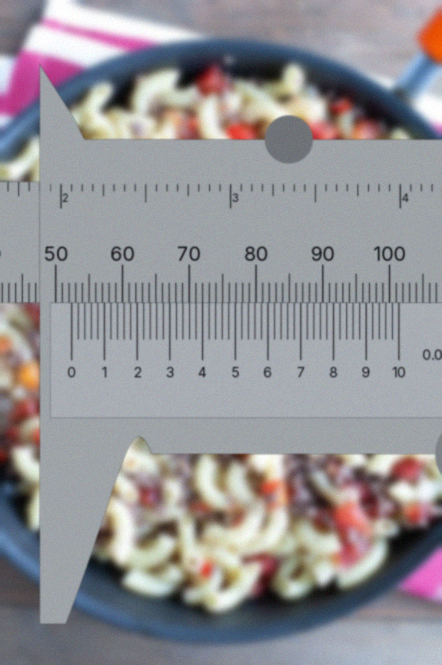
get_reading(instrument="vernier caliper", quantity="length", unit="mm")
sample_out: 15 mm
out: 52.4 mm
